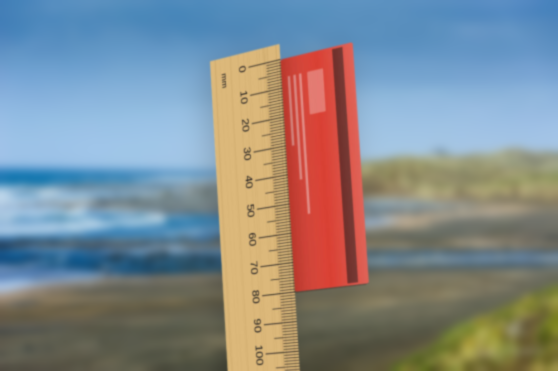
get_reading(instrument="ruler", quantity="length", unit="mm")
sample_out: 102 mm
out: 80 mm
